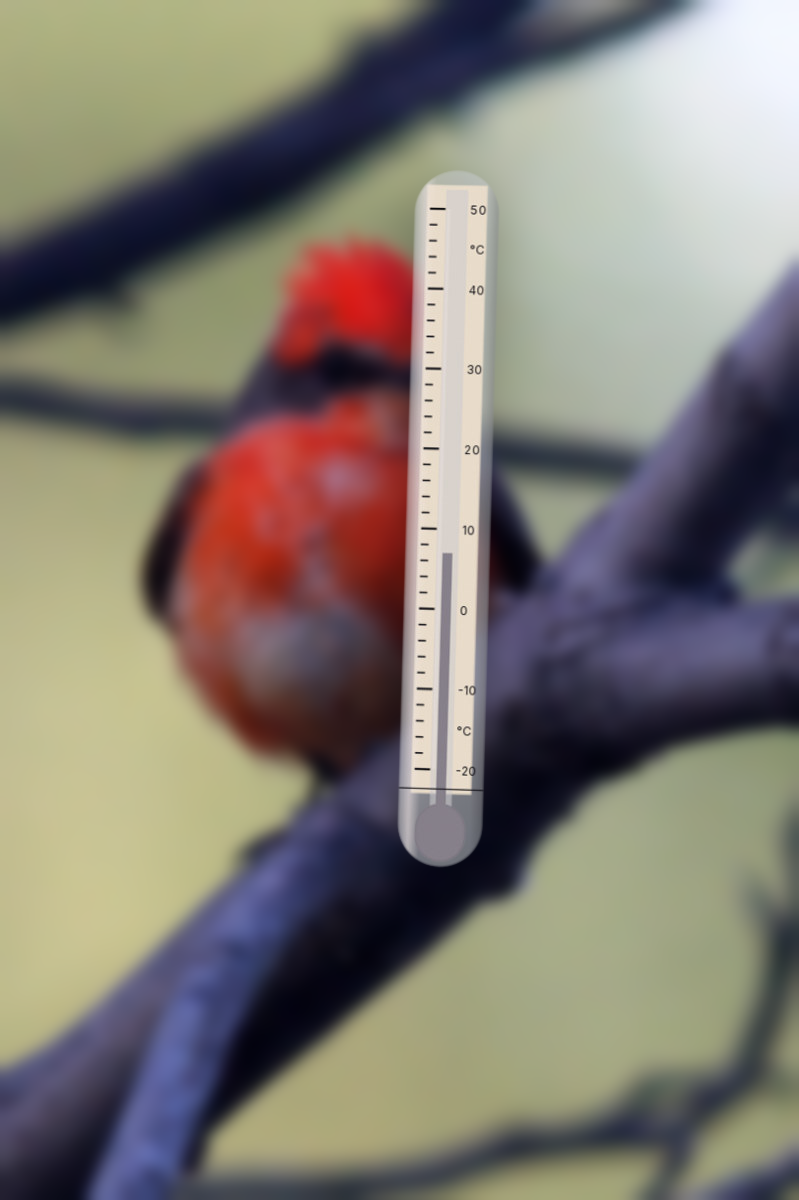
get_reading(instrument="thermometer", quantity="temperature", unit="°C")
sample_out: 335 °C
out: 7 °C
